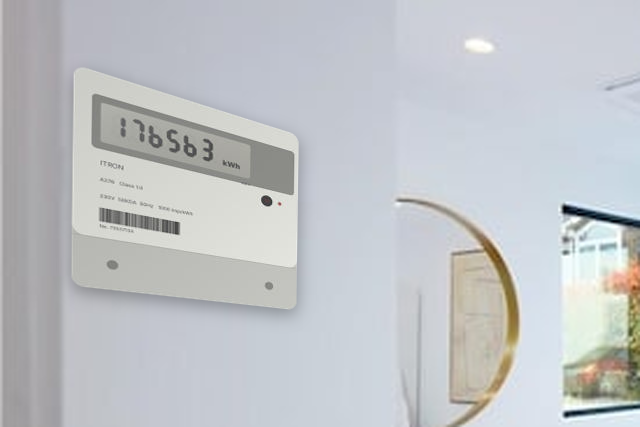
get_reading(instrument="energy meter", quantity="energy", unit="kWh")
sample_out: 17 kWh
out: 176563 kWh
